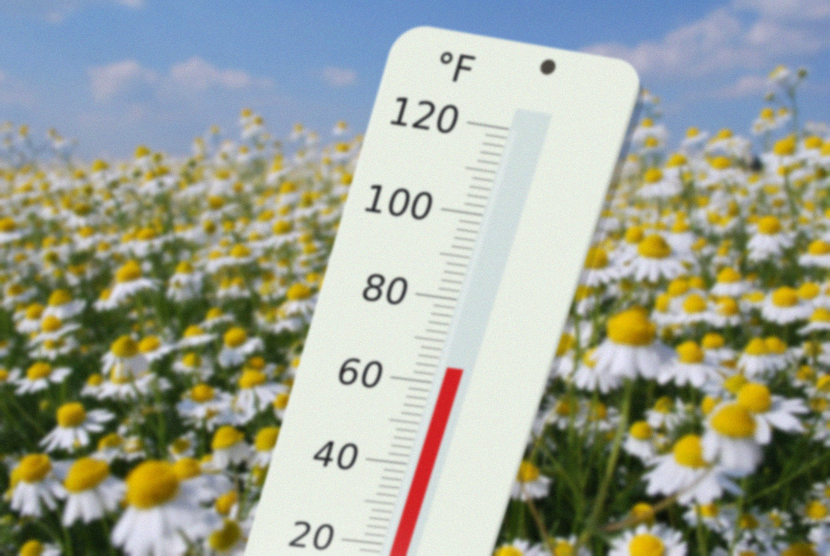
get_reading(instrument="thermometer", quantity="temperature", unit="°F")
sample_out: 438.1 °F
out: 64 °F
